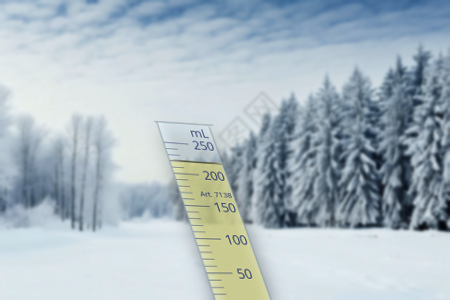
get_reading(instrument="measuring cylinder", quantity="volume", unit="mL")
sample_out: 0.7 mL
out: 220 mL
